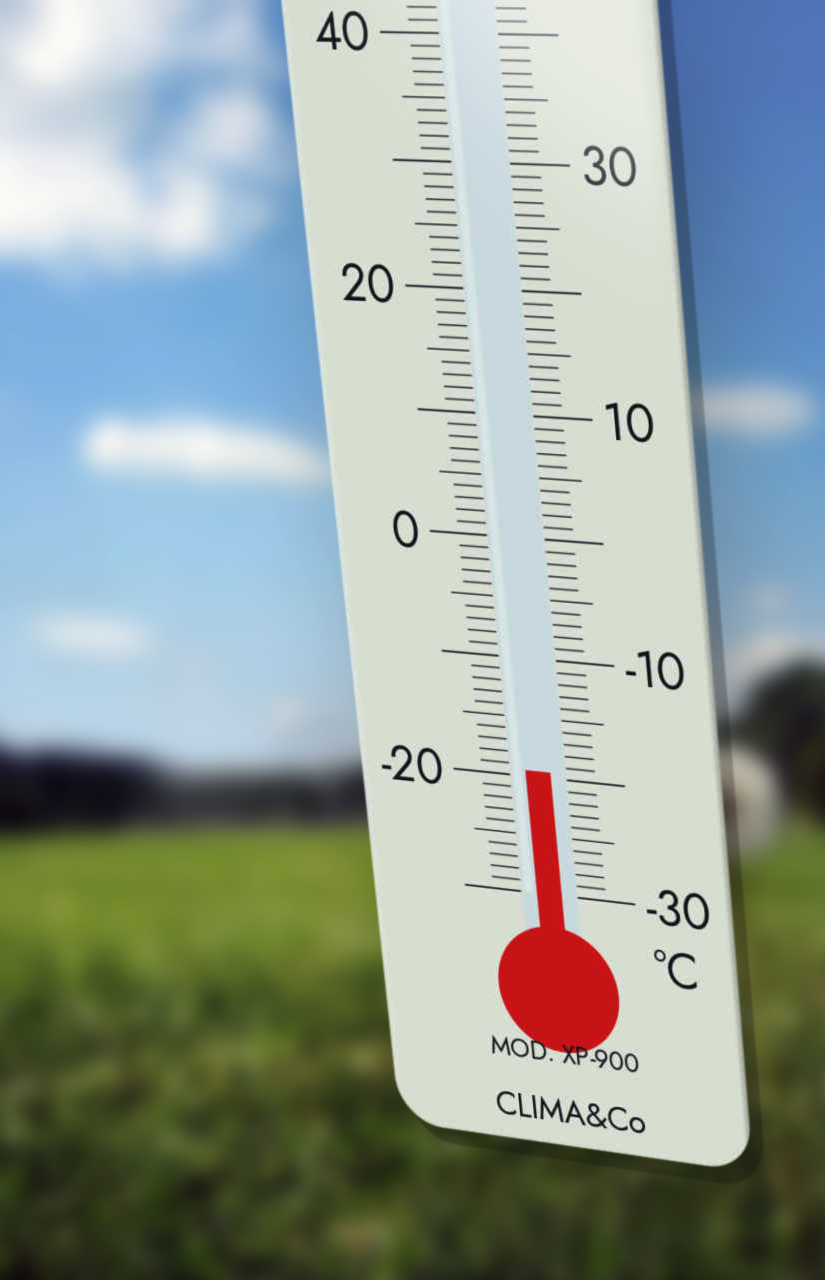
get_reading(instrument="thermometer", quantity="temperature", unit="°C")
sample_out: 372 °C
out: -19.5 °C
